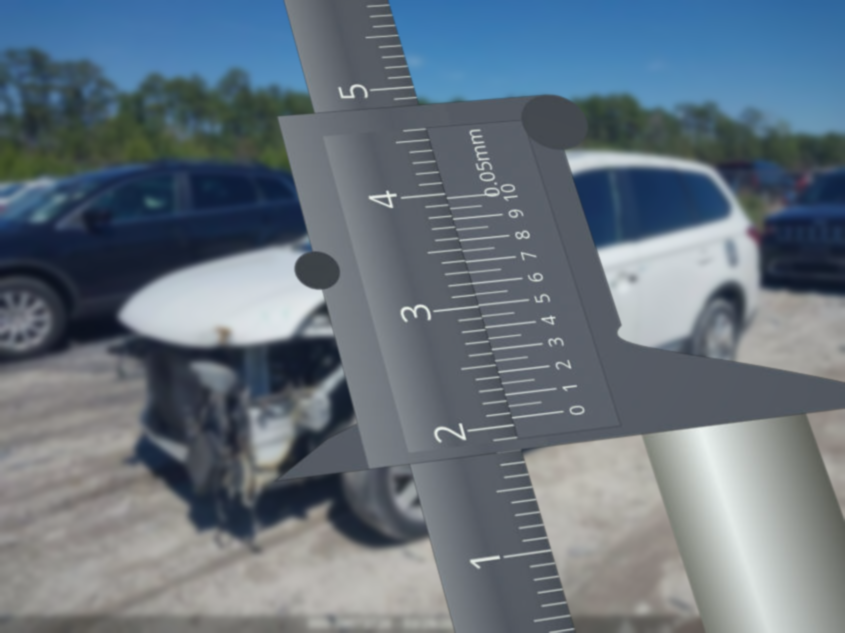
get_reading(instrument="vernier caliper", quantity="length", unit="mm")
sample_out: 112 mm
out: 20.6 mm
